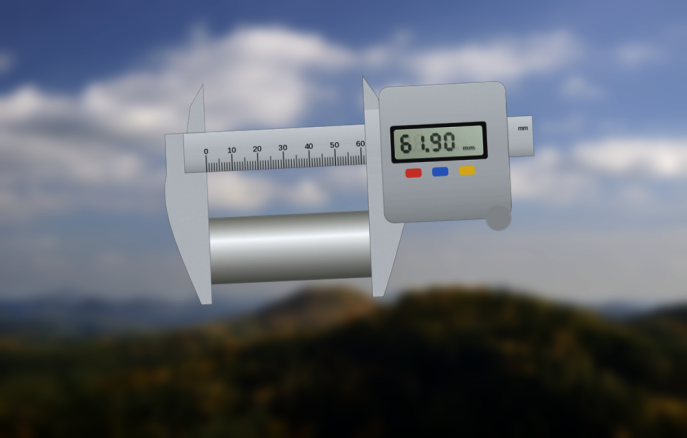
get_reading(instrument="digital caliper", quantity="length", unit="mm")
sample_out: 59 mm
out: 61.90 mm
